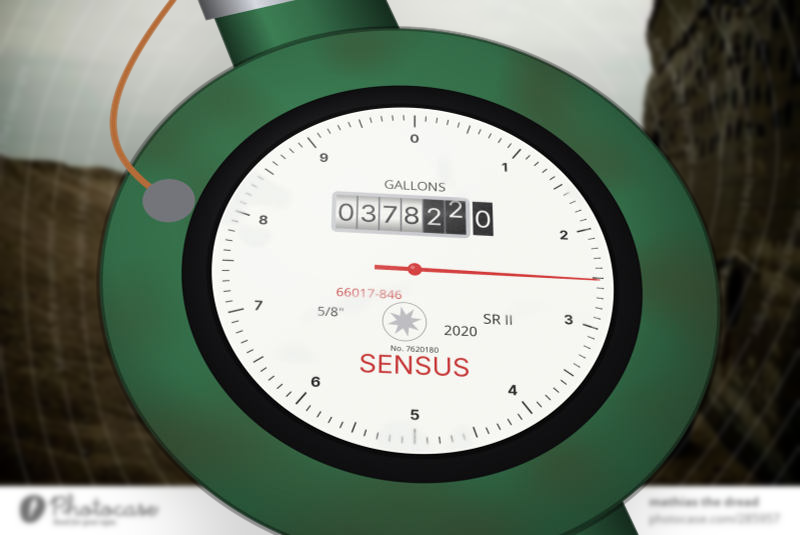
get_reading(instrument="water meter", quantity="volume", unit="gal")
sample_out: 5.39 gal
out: 378222.5 gal
